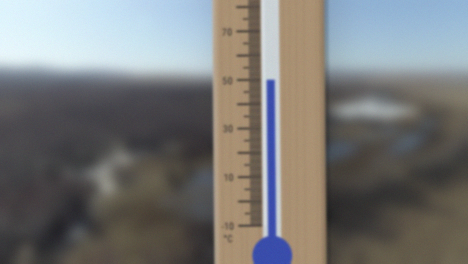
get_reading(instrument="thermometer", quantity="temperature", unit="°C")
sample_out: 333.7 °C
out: 50 °C
